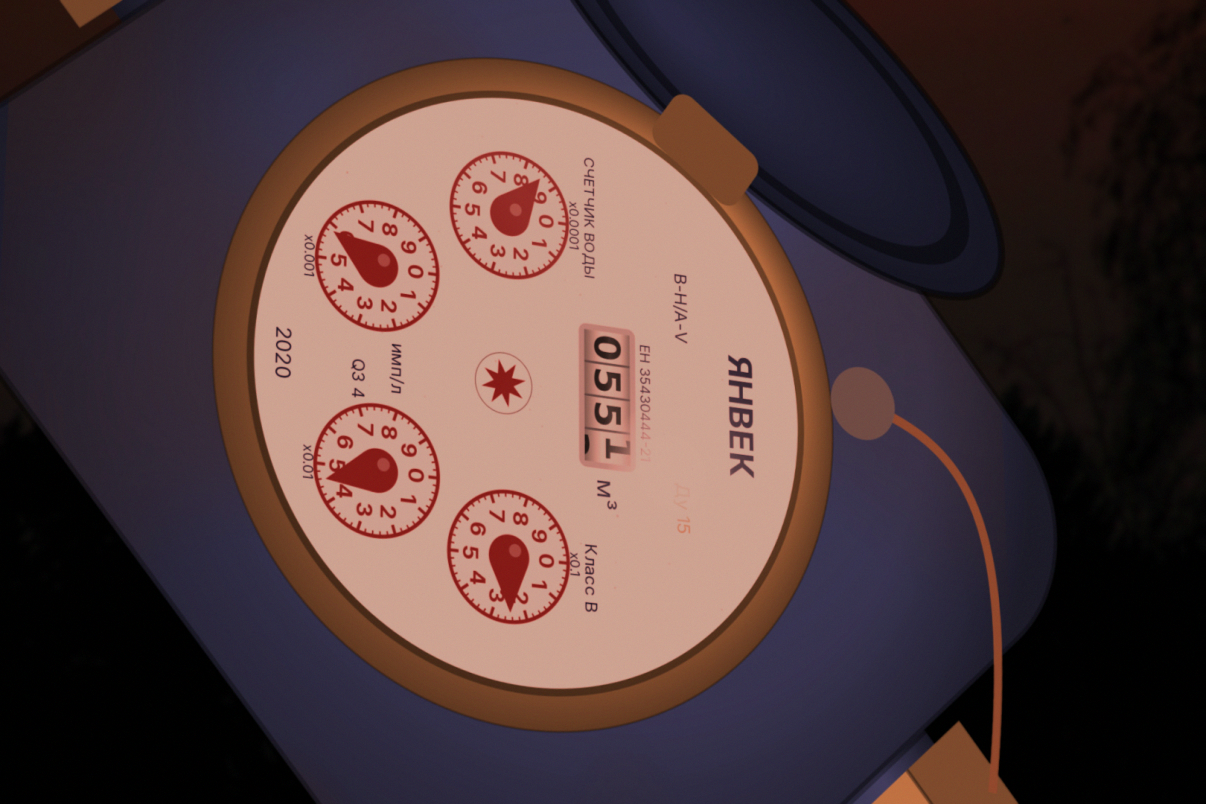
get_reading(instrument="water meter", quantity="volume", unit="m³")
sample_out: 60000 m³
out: 551.2458 m³
